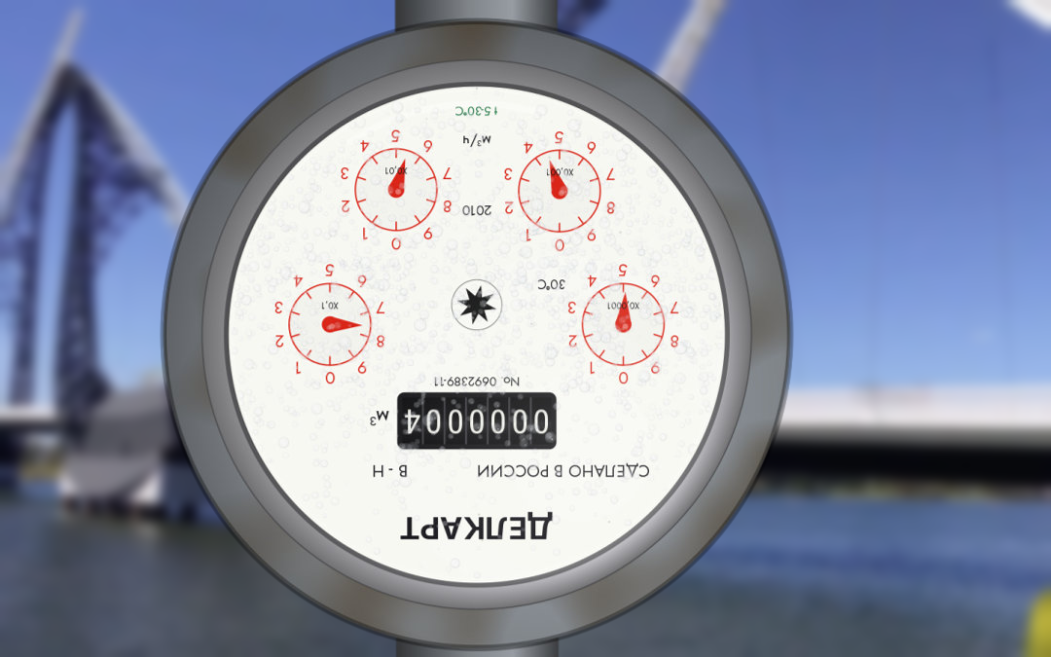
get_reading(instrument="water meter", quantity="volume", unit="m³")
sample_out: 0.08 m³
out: 4.7545 m³
